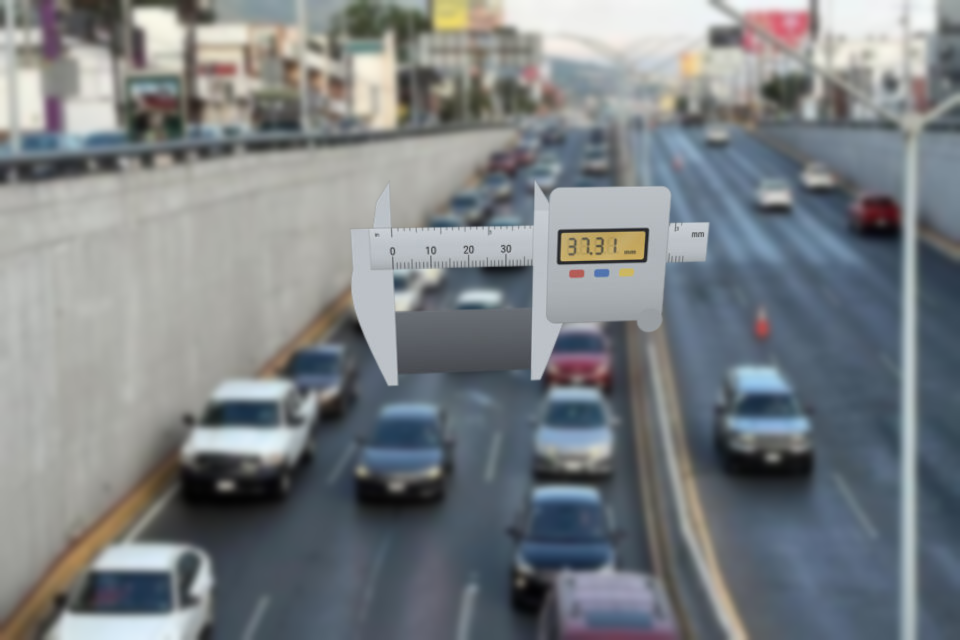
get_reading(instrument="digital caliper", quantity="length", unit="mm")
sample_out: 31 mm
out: 37.31 mm
